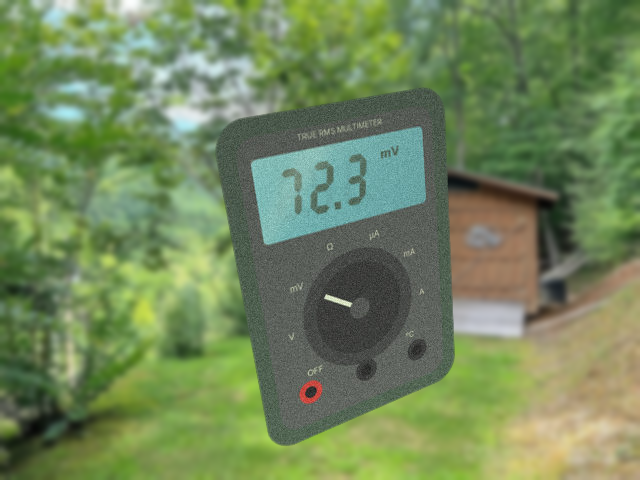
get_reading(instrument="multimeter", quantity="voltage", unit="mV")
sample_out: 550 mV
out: 72.3 mV
